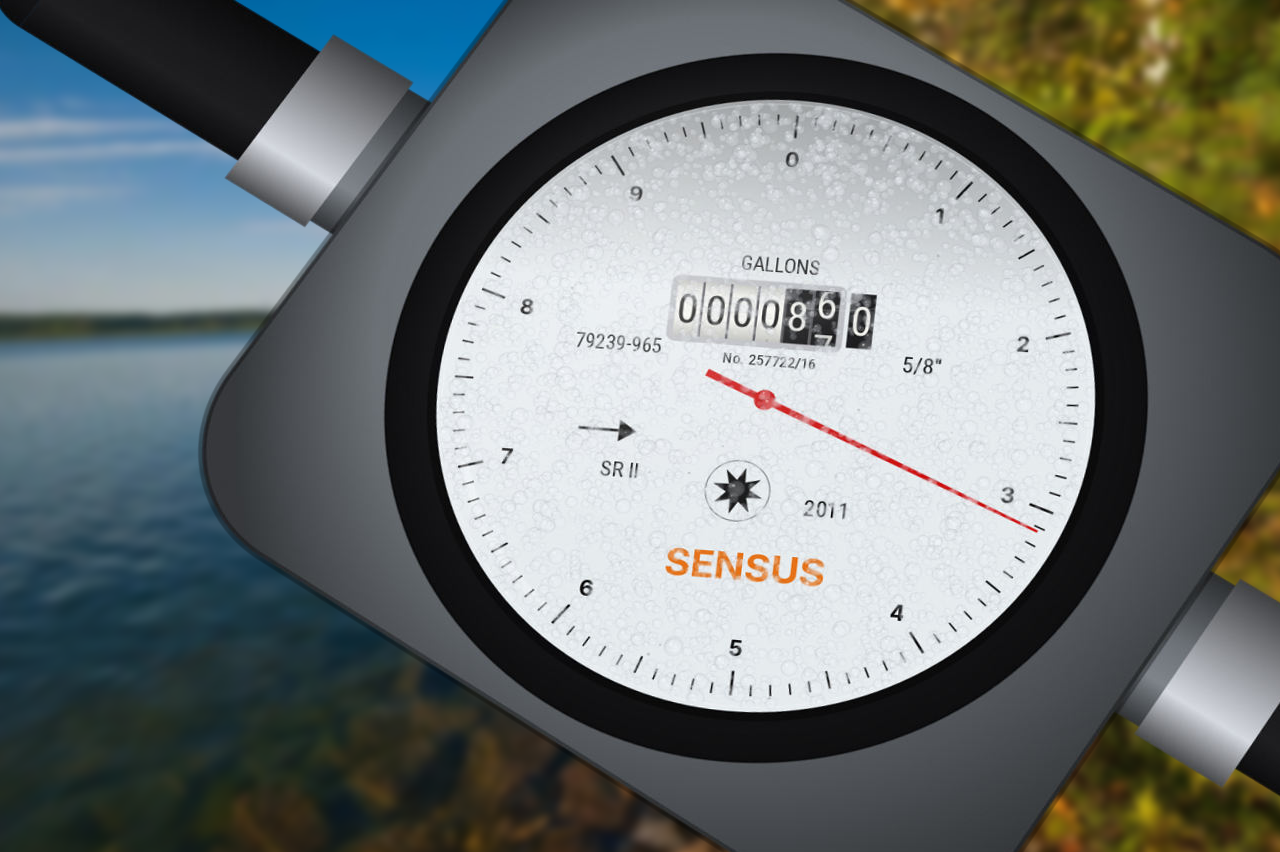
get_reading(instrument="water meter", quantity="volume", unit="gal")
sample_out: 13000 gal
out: 863.1 gal
